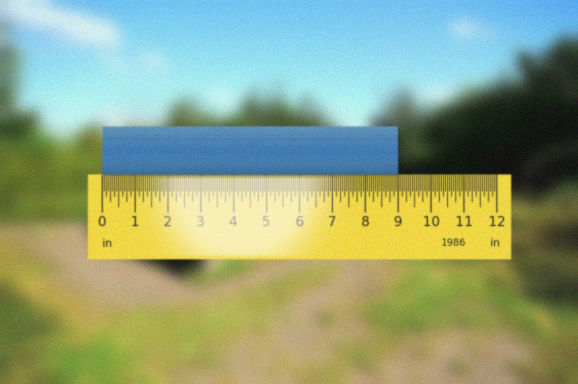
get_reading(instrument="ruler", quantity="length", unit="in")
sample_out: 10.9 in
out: 9 in
